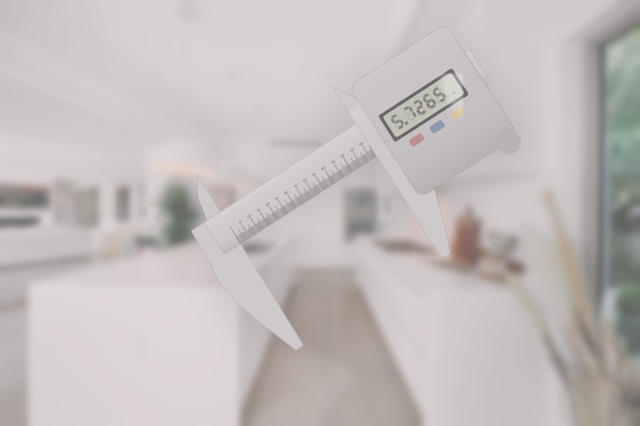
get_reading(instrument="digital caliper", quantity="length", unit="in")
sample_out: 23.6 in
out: 5.7265 in
